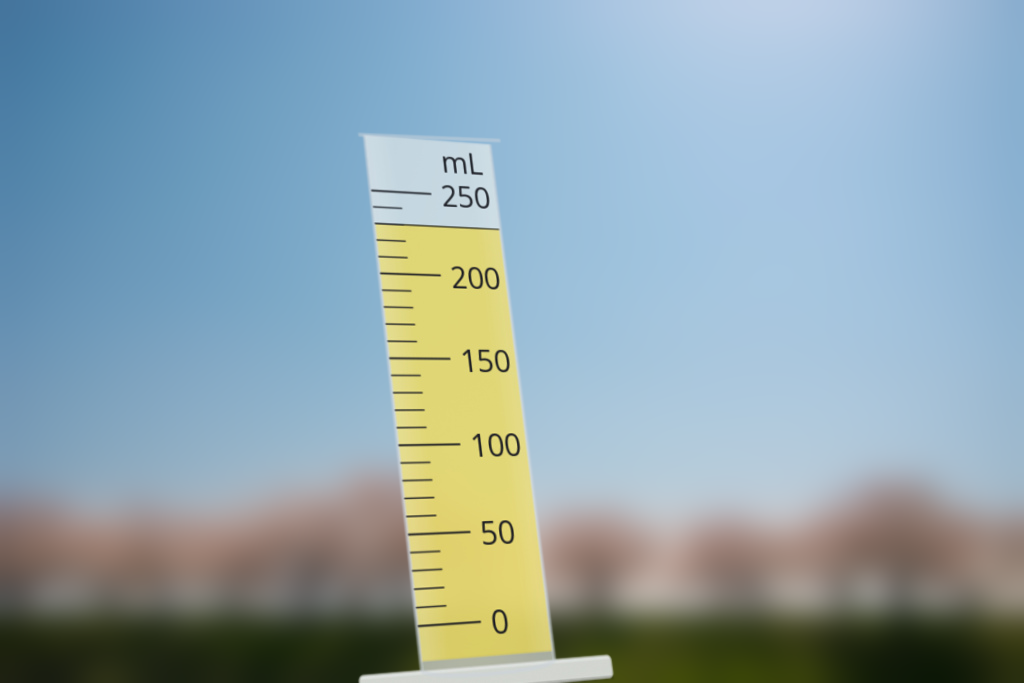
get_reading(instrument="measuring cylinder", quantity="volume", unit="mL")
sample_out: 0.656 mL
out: 230 mL
